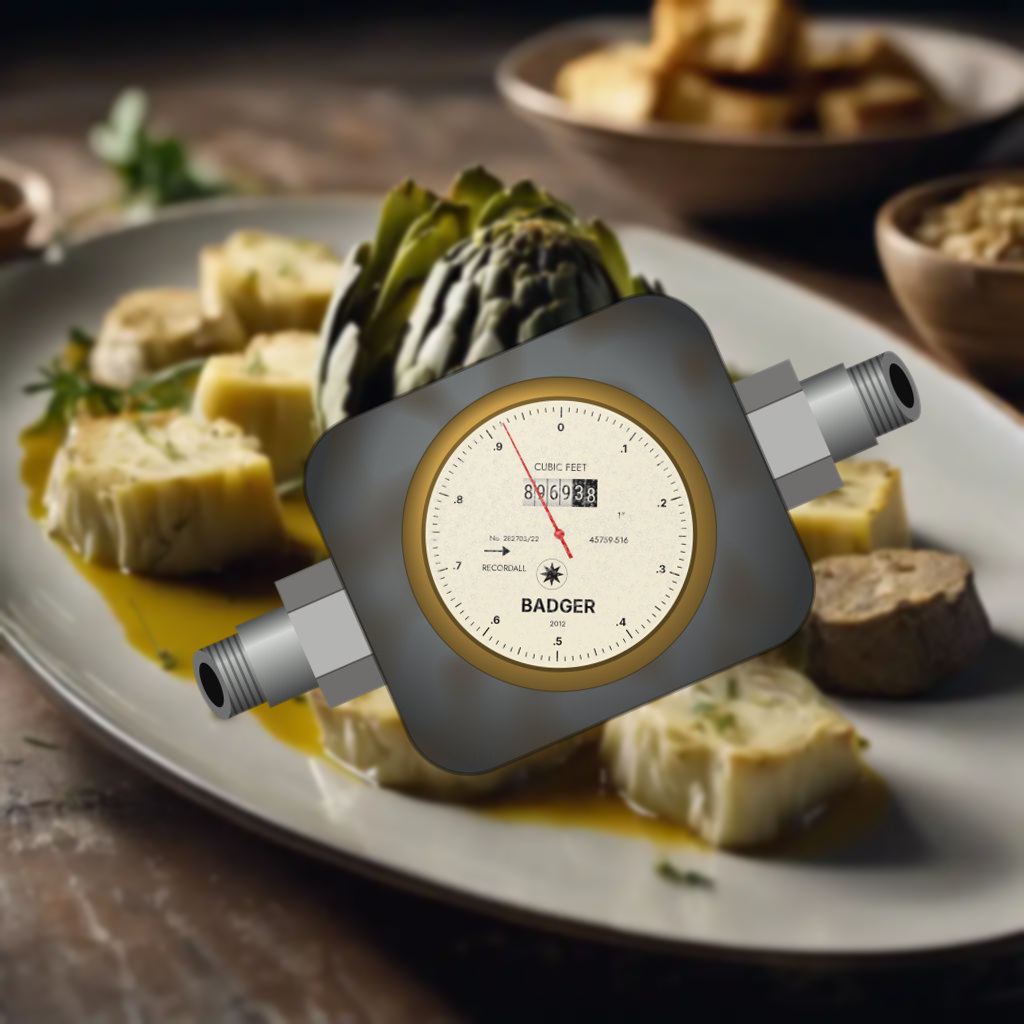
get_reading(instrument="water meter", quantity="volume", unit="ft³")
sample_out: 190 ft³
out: 896937.92 ft³
